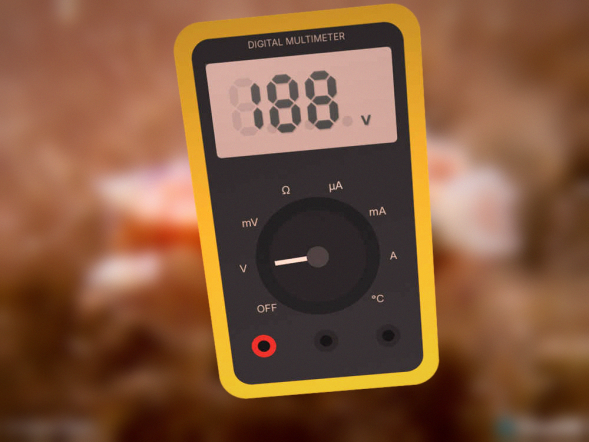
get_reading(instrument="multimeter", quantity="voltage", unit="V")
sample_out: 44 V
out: 188 V
